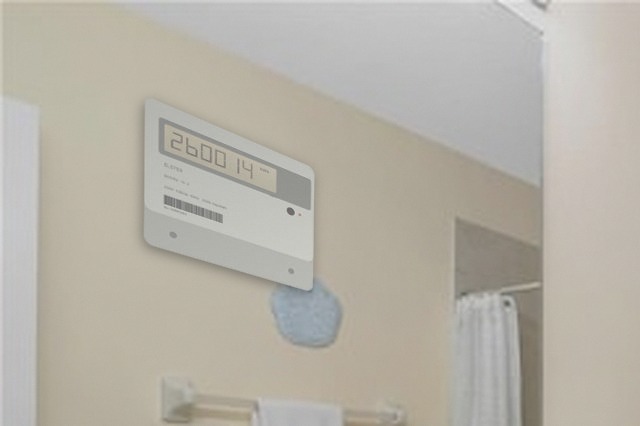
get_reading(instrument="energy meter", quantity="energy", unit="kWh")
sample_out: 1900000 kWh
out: 260014 kWh
